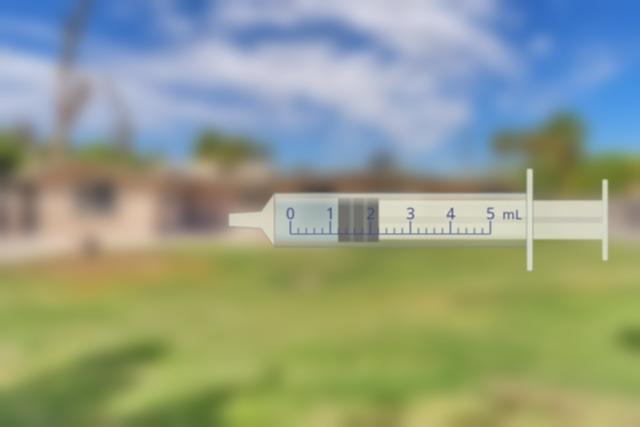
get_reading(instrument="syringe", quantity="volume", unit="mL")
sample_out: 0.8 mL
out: 1.2 mL
